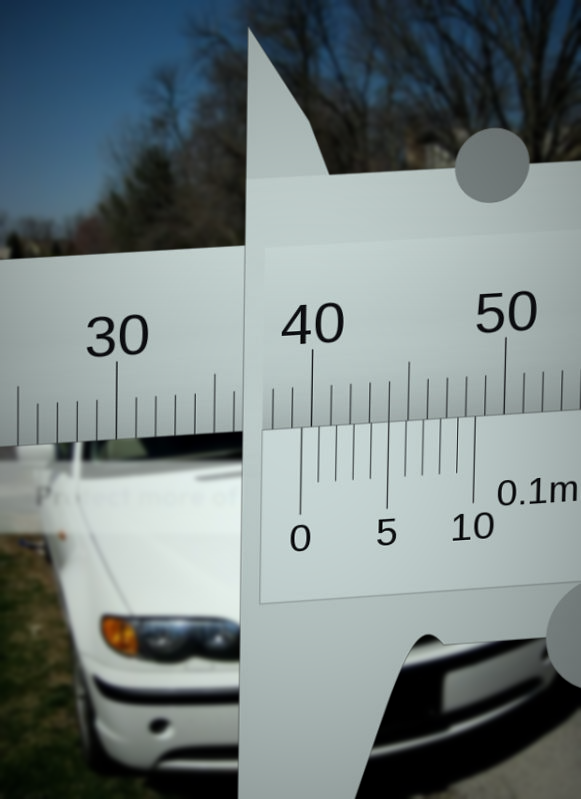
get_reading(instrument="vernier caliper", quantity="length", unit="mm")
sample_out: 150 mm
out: 39.5 mm
